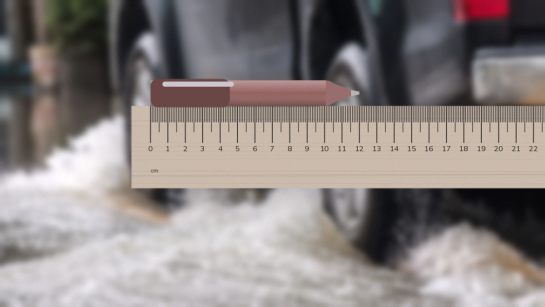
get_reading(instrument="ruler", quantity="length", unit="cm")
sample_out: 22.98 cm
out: 12 cm
